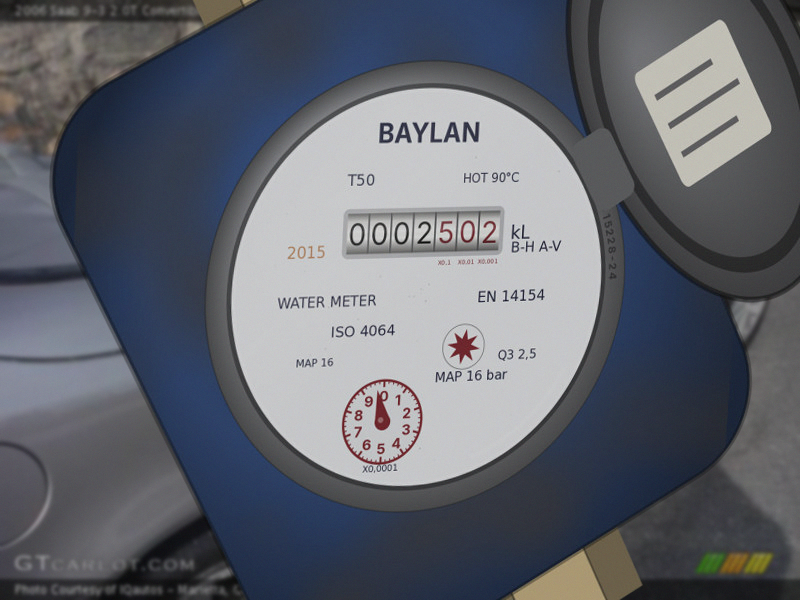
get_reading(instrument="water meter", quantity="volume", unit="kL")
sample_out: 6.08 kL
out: 2.5019 kL
